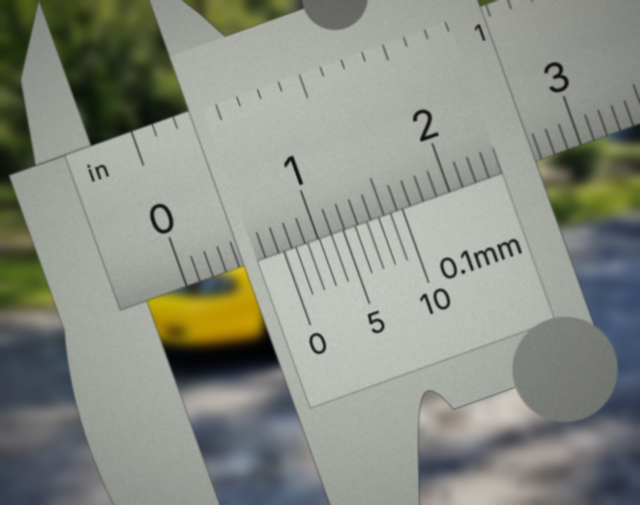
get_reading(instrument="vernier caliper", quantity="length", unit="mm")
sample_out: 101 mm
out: 7.4 mm
